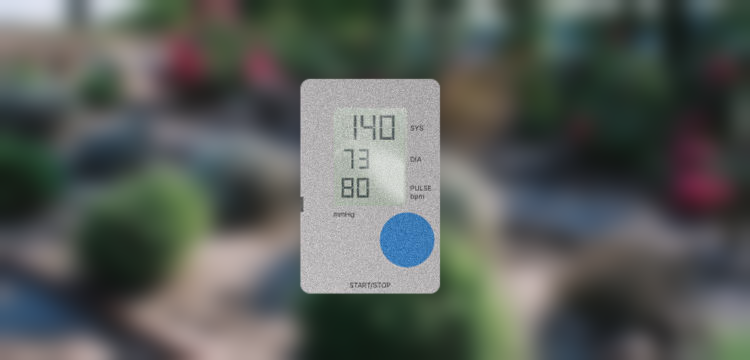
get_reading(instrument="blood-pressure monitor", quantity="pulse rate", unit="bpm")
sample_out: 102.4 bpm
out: 80 bpm
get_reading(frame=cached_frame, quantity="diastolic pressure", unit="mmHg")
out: 73 mmHg
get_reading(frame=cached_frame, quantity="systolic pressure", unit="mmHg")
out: 140 mmHg
